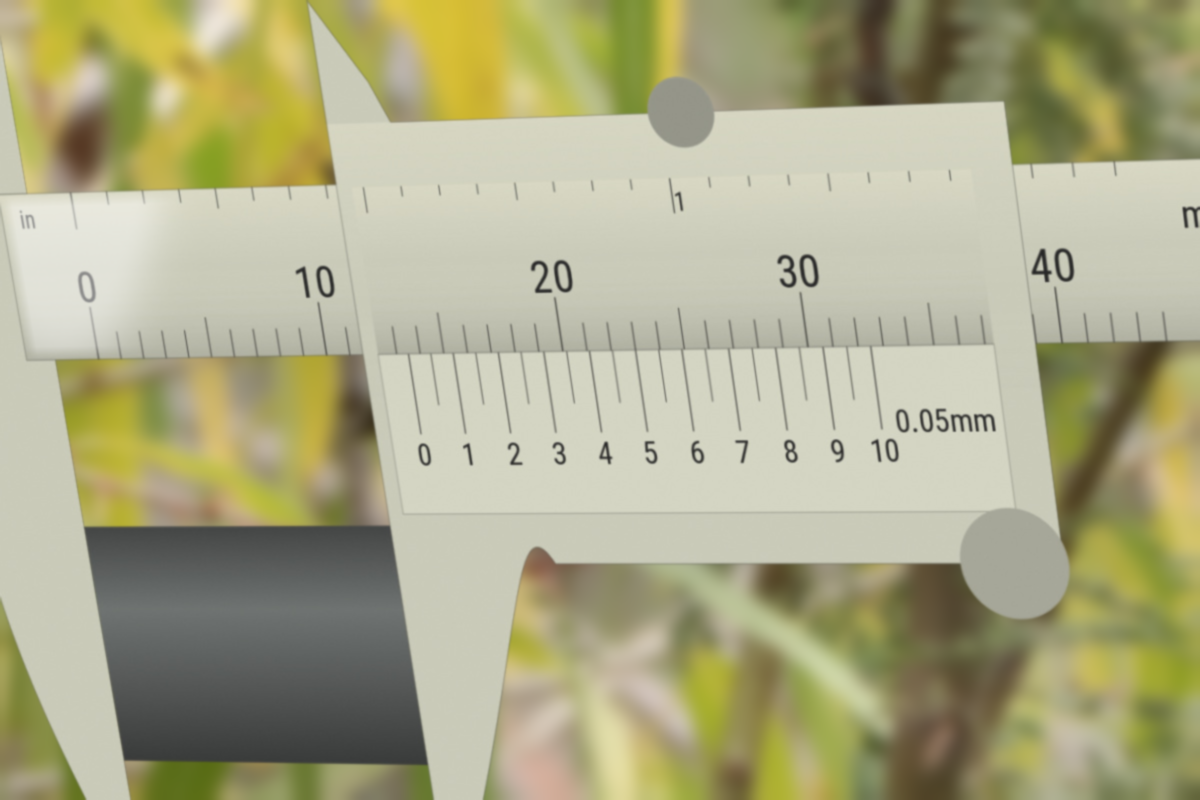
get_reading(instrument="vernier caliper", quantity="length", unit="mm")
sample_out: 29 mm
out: 13.5 mm
